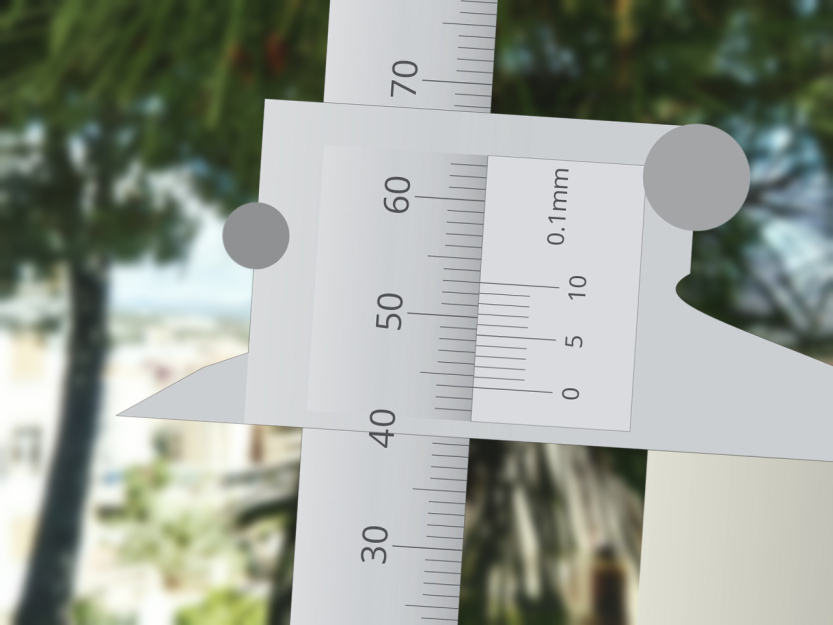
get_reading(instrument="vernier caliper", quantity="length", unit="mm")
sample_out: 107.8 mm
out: 44.0 mm
